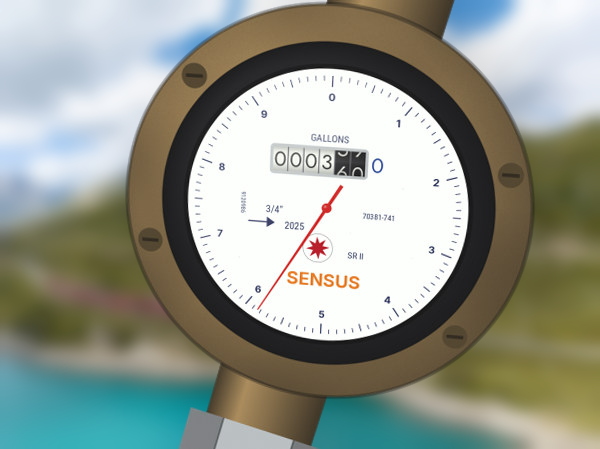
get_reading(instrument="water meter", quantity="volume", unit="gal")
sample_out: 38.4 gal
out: 3595.8 gal
